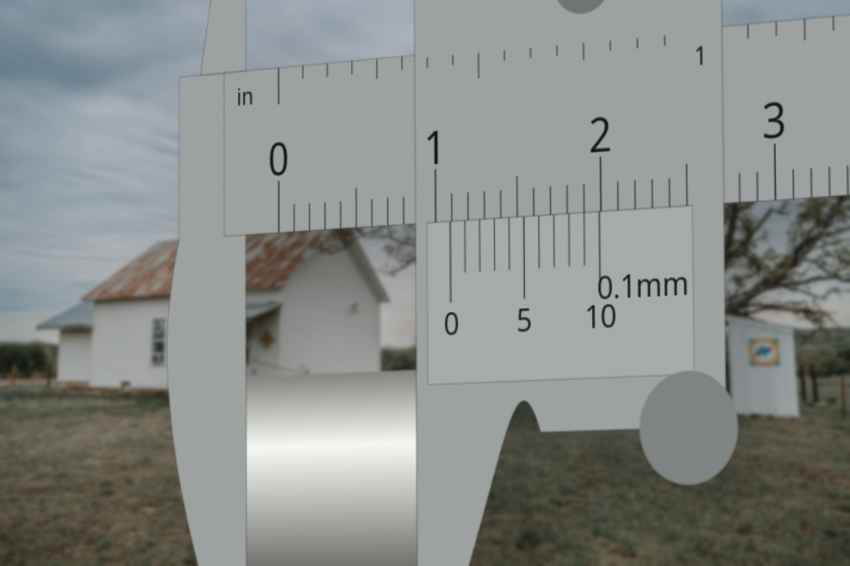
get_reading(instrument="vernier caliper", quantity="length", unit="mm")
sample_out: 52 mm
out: 10.9 mm
